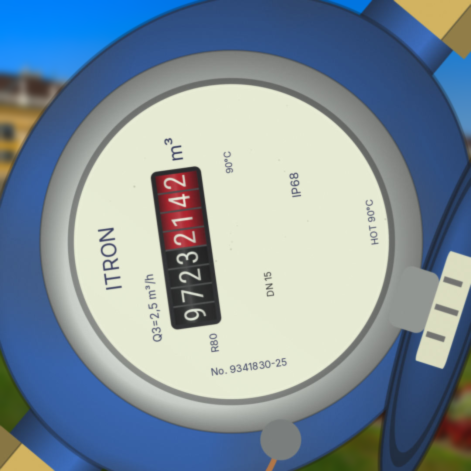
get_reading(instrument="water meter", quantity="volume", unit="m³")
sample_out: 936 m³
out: 9723.2142 m³
